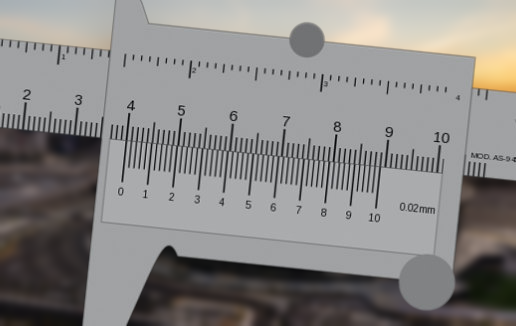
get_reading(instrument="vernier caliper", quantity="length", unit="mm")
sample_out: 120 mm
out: 40.0 mm
